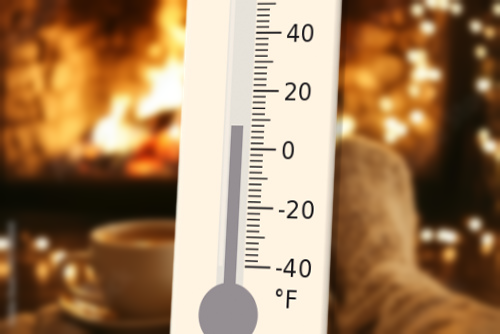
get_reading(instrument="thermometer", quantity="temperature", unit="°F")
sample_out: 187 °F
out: 8 °F
